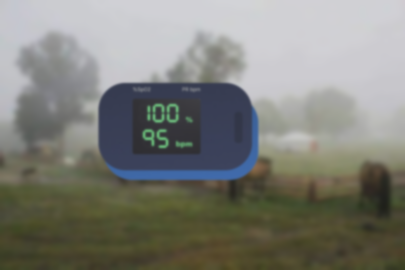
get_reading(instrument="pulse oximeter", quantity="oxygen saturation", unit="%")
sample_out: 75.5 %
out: 100 %
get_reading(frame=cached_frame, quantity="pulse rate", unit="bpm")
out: 95 bpm
